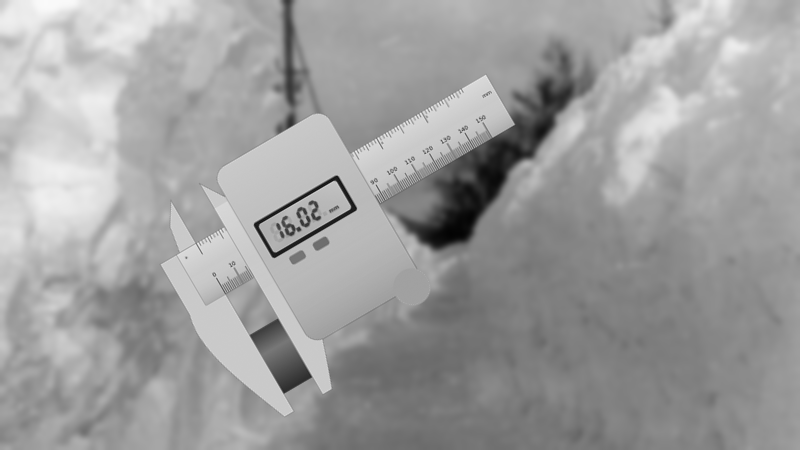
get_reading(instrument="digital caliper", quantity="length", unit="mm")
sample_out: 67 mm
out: 16.02 mm
